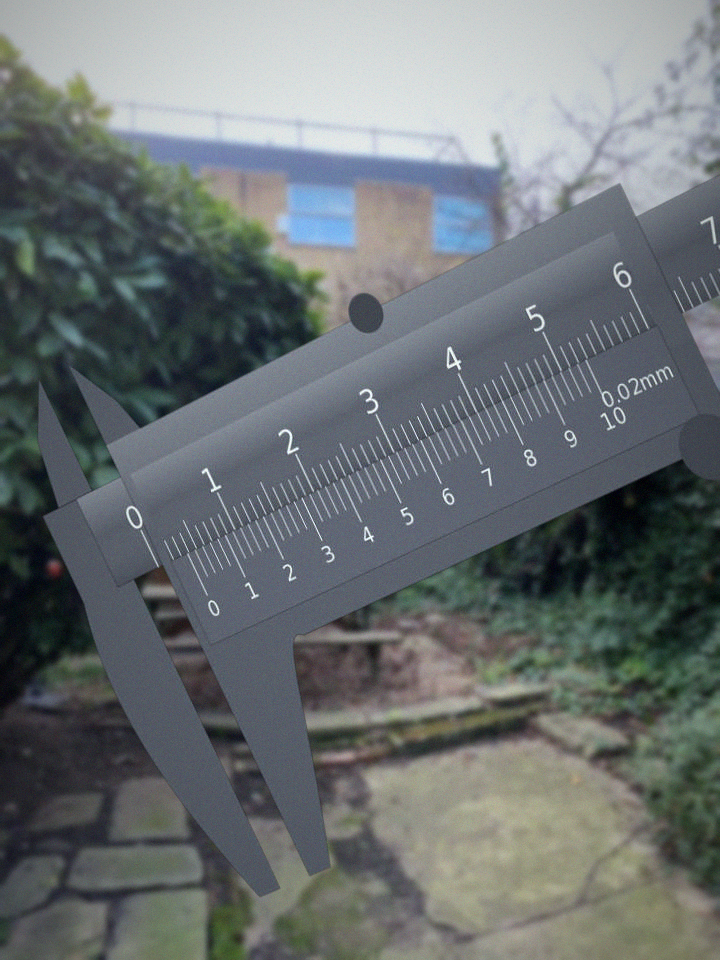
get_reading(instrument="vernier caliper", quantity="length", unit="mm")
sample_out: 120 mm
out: 3.8 mm
